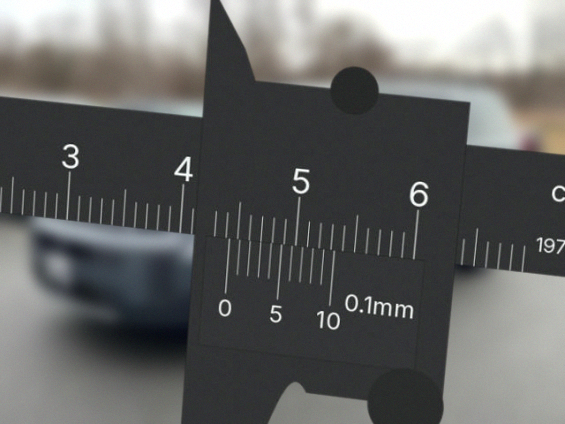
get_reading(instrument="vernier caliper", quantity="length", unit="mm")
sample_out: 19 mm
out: 44.3 mm
